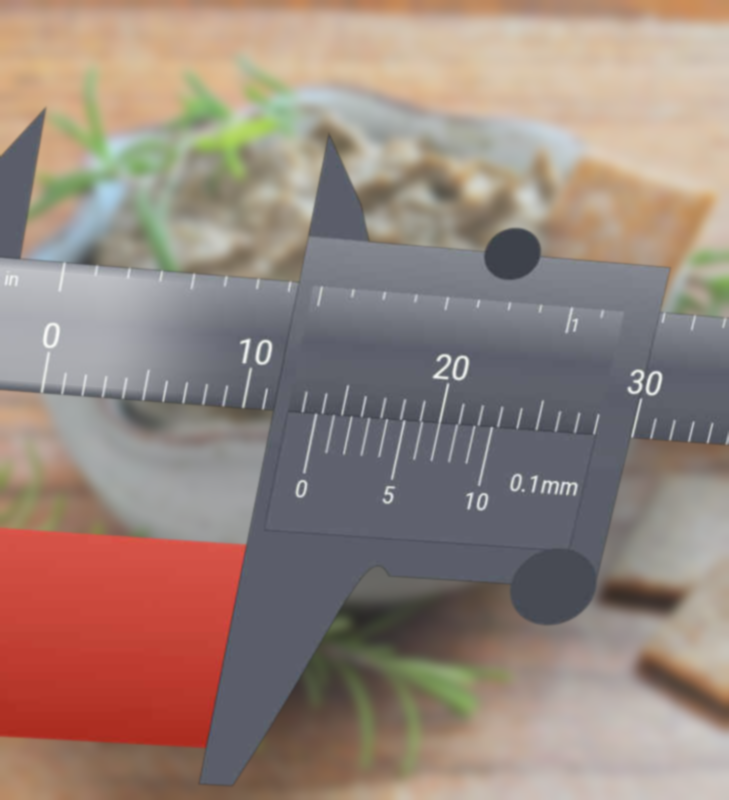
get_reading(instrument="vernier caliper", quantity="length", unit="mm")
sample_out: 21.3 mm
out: 13.7 mm
